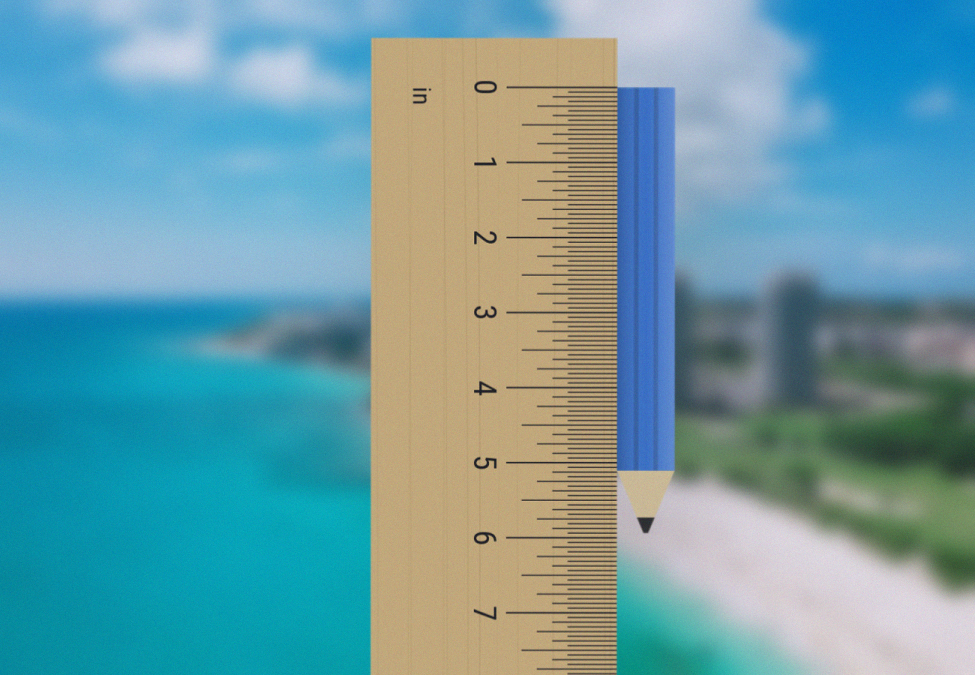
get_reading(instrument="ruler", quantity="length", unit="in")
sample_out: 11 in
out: 5.9375 in
